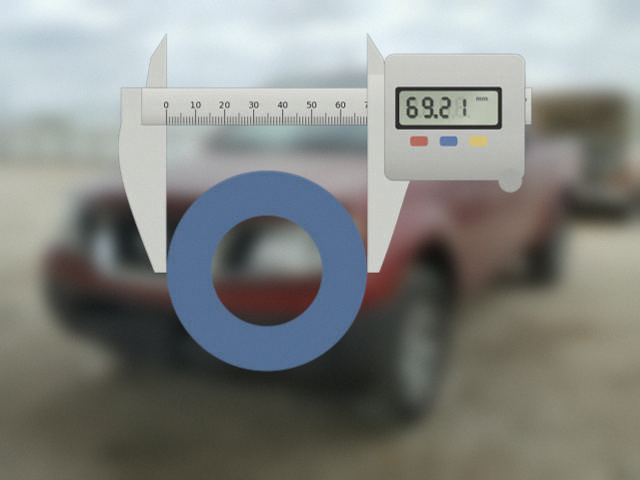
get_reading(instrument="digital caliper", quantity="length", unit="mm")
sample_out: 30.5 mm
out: 69.21 mm
